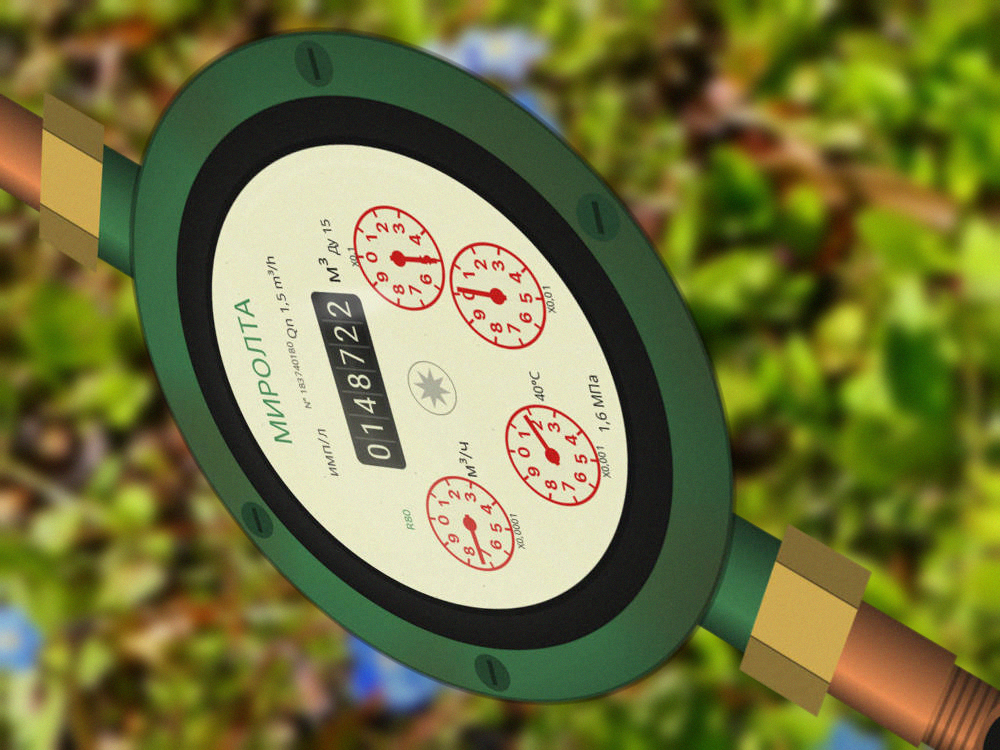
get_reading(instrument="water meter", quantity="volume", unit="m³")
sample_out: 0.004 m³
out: 148722.5017 m³
